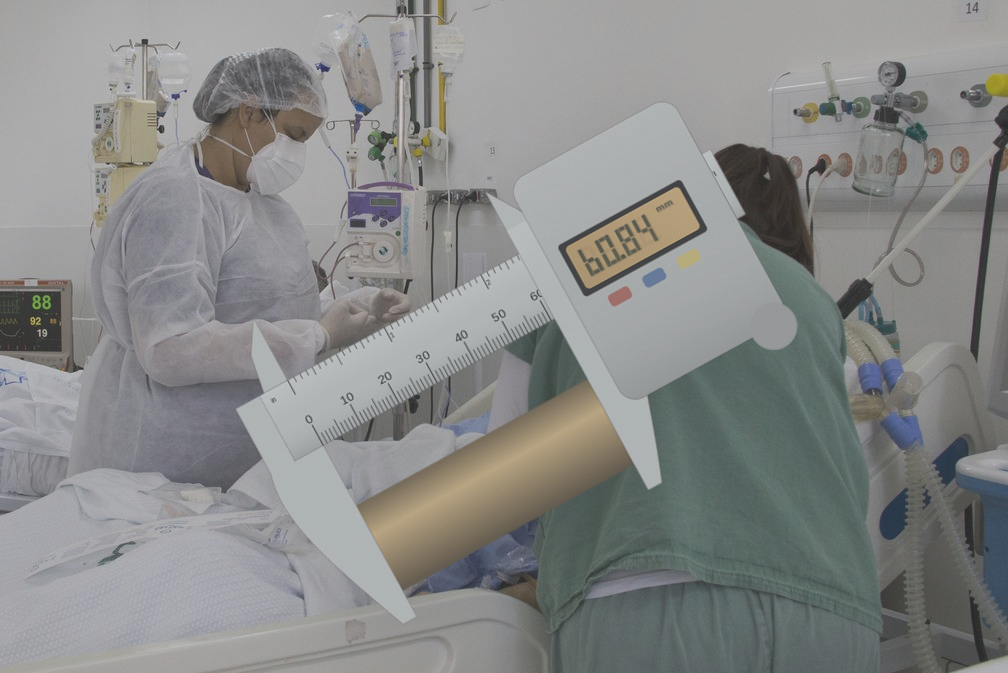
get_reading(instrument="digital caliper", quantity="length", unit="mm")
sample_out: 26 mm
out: 60.84 mm
